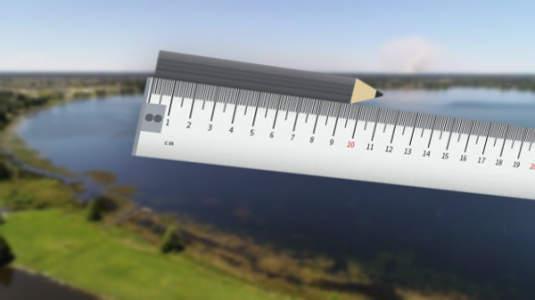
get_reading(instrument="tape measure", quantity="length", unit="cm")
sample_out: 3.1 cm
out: 11 cm
